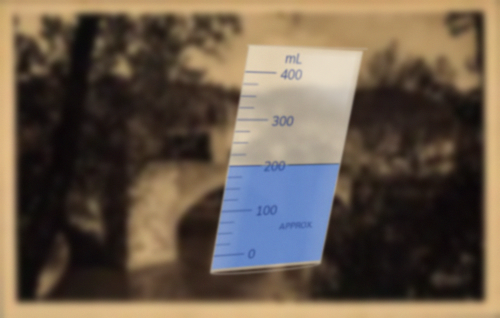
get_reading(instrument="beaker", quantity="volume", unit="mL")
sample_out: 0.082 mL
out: 200 mL
